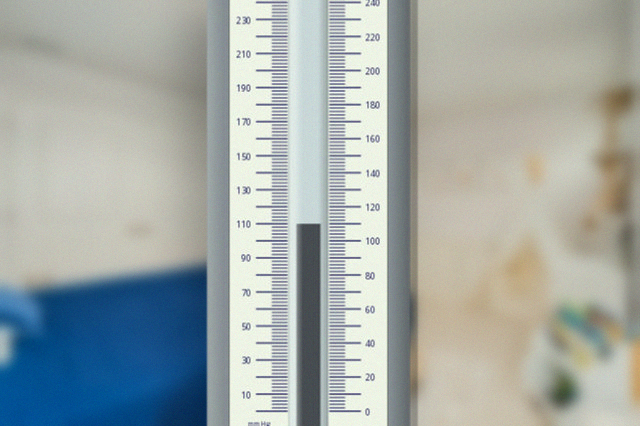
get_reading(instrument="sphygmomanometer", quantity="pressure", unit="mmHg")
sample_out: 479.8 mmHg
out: 110 mmHg
